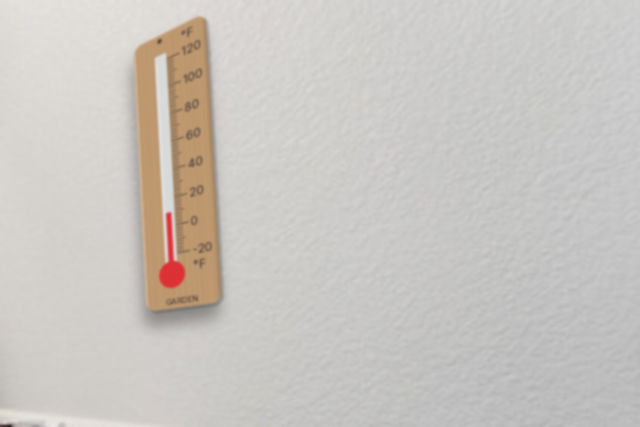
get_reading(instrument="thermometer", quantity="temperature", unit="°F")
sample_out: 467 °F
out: 10 °F
